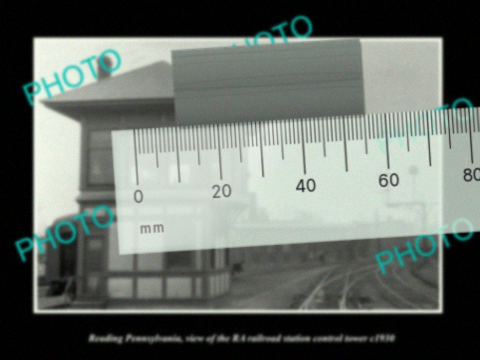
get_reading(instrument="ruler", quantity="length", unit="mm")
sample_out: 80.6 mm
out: 45 mm
